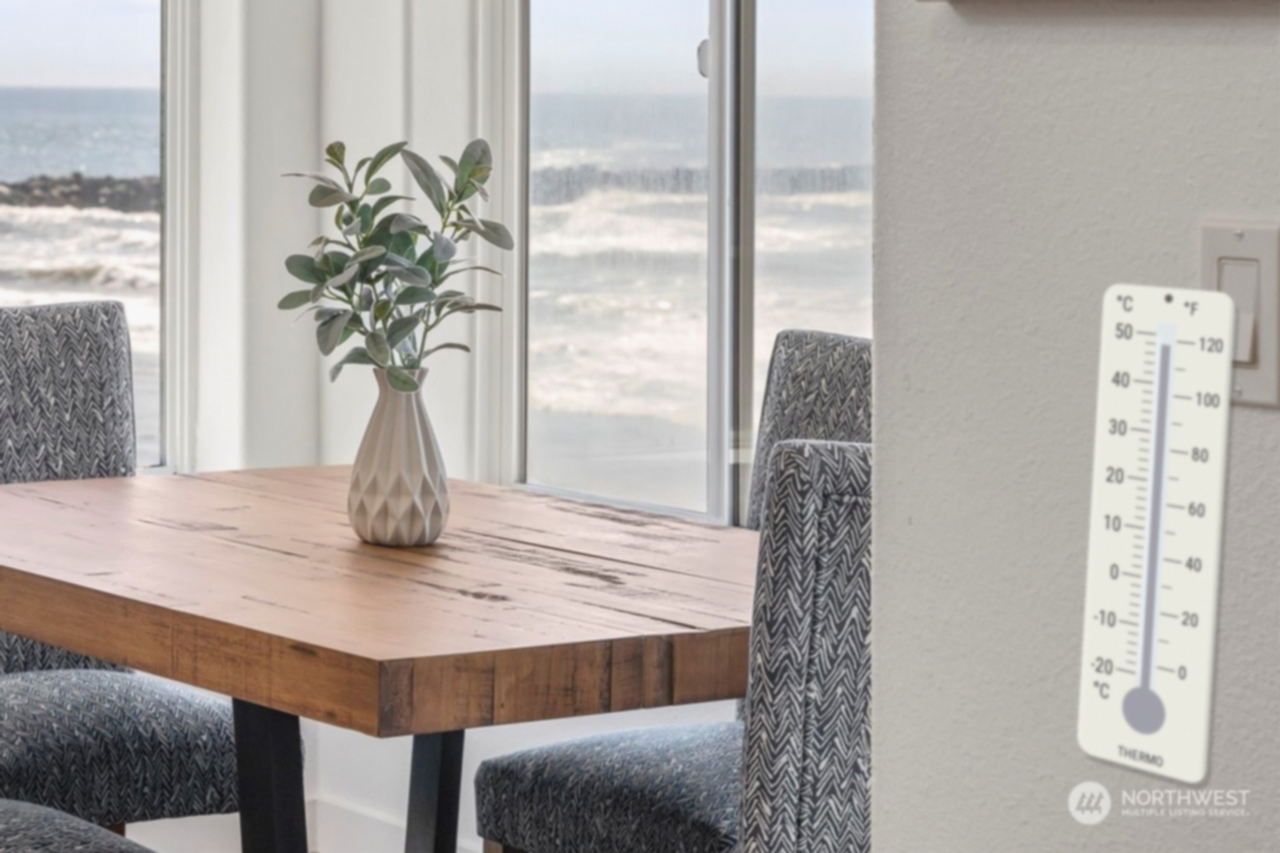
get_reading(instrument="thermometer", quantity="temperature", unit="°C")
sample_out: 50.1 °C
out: 48 °C
